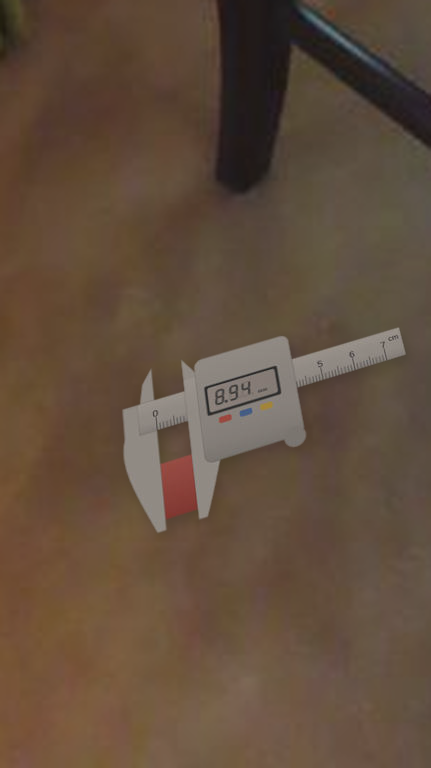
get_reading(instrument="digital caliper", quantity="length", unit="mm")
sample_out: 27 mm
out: 8.94 mm
